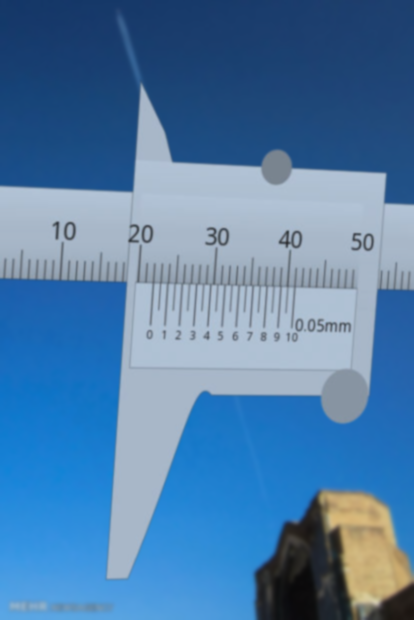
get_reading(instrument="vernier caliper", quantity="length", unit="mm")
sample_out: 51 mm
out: 22.0 mm
